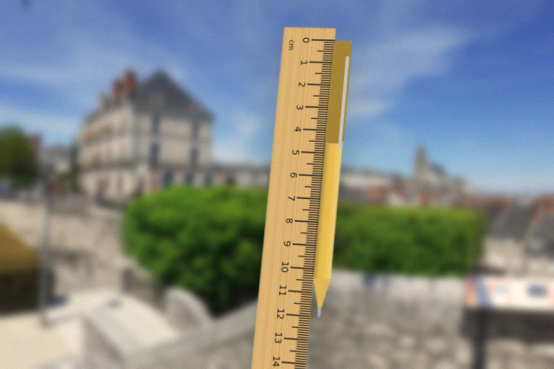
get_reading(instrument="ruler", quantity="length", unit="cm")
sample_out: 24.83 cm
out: 12 cm
